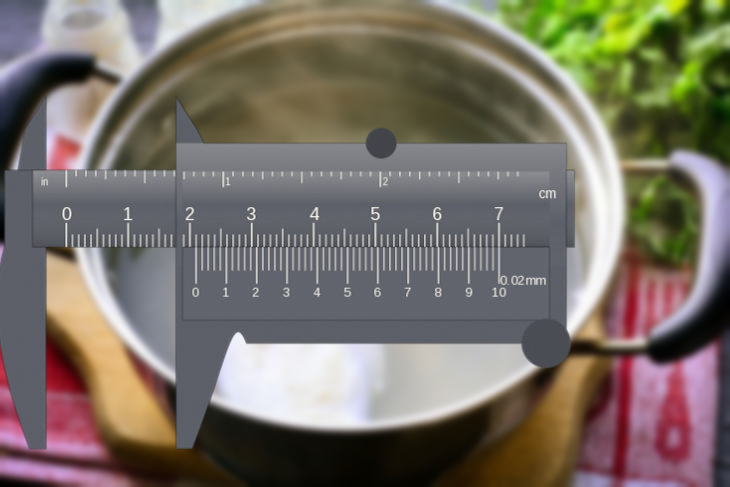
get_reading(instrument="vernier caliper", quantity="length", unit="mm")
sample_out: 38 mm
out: 21.0 mm
